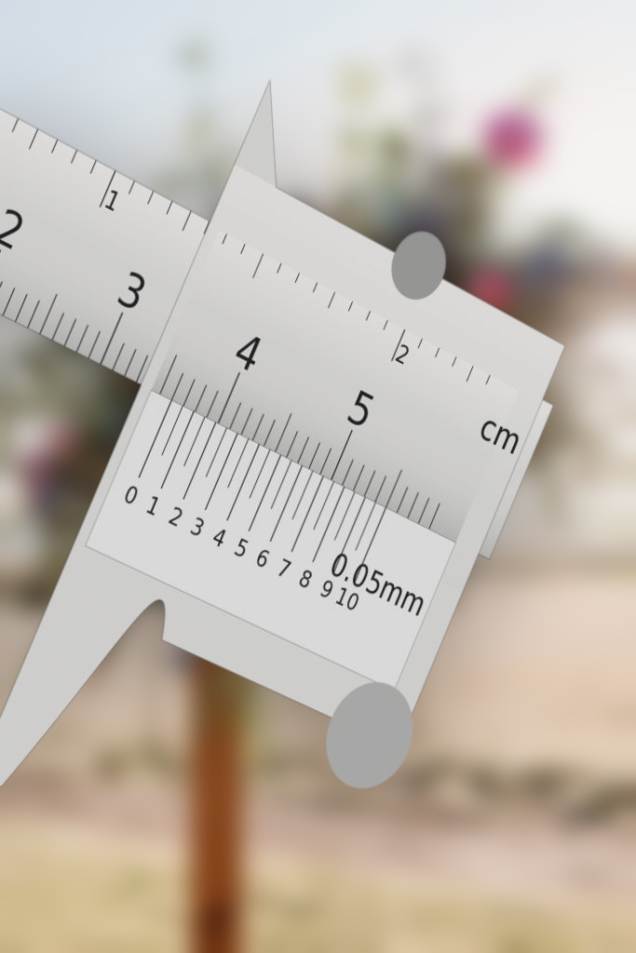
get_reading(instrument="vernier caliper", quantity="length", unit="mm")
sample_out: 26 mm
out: 36.0 mm
